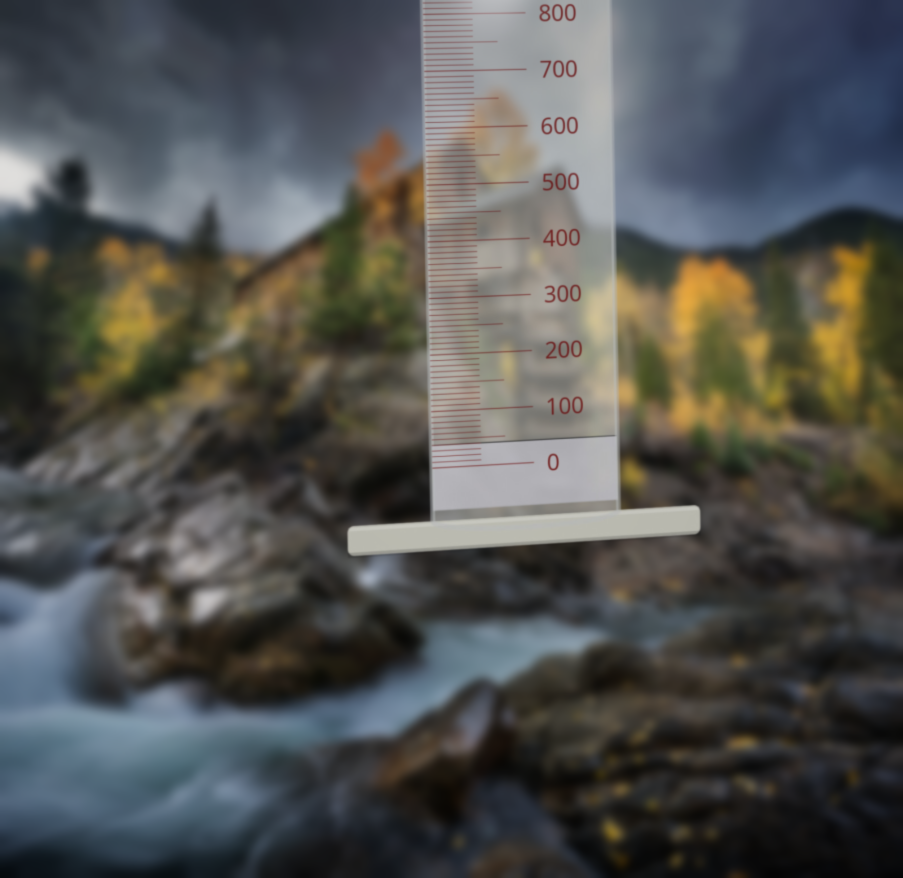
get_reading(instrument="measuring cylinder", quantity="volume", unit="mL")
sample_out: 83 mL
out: 40 mL
